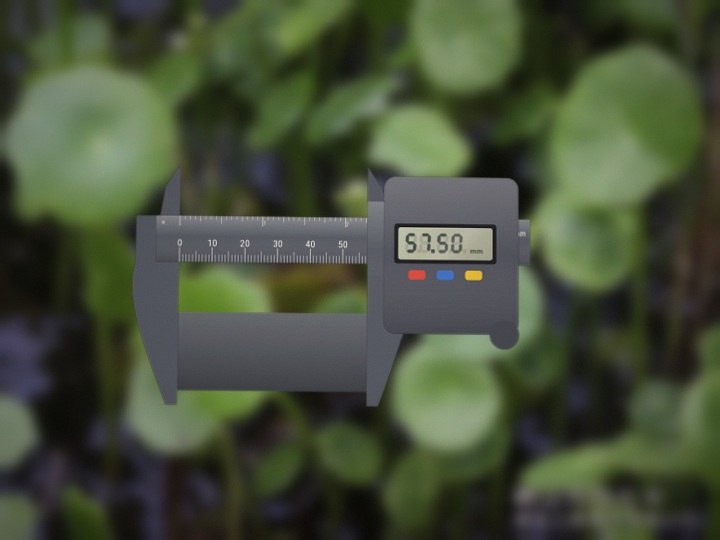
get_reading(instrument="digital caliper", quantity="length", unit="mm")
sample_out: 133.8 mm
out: 57.50 mm
